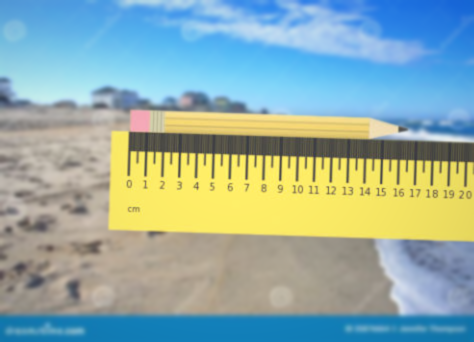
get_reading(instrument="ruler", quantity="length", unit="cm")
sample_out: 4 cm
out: 16.5 cm
